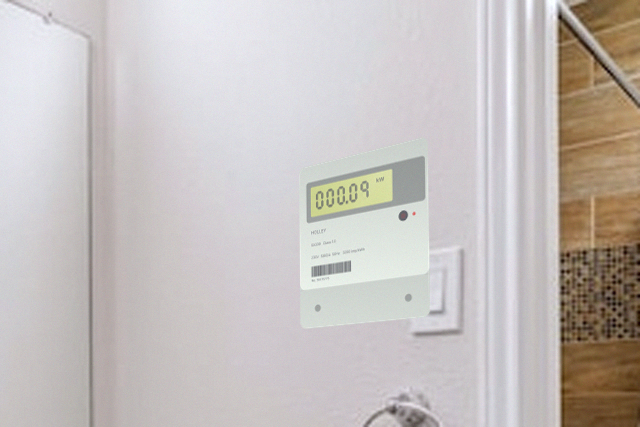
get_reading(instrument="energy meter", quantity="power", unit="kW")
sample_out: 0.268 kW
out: 0.09 kW
